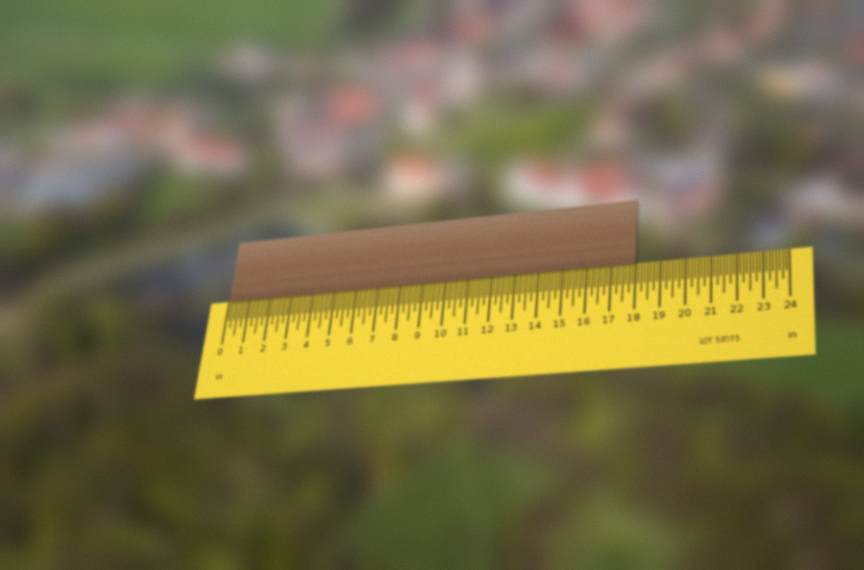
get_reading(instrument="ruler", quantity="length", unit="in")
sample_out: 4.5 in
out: 18 in
